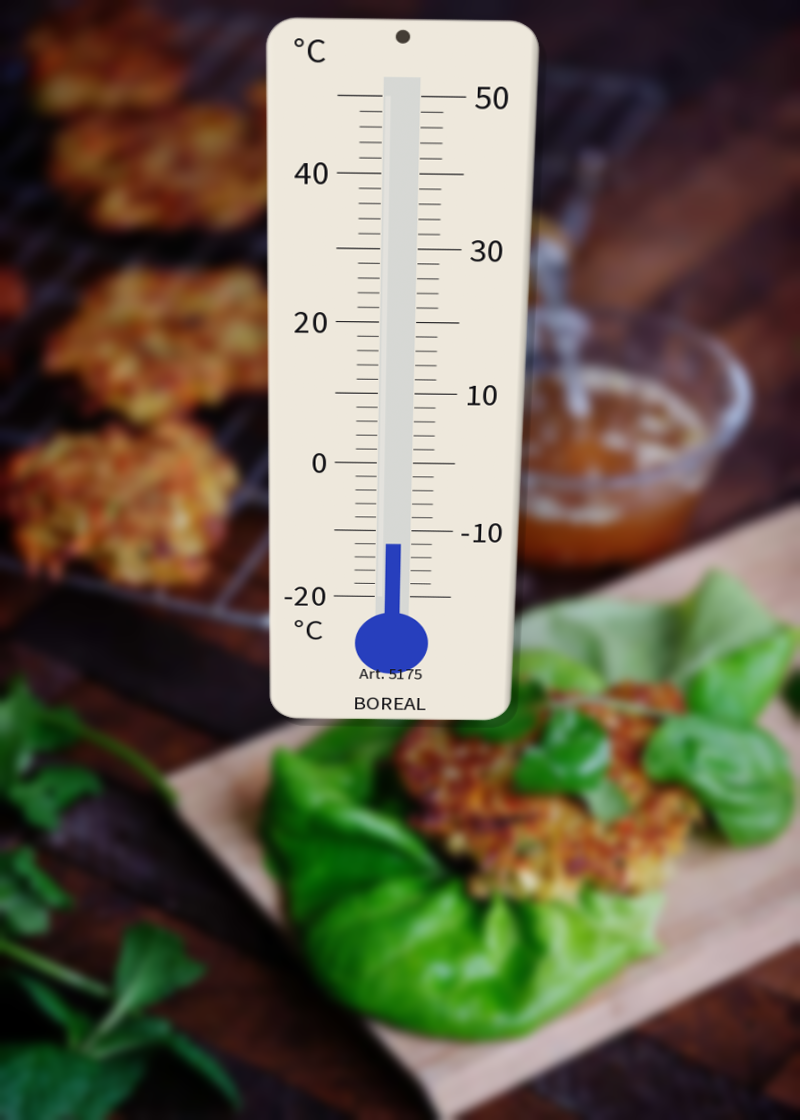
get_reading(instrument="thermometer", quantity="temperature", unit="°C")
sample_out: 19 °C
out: -12 °C
